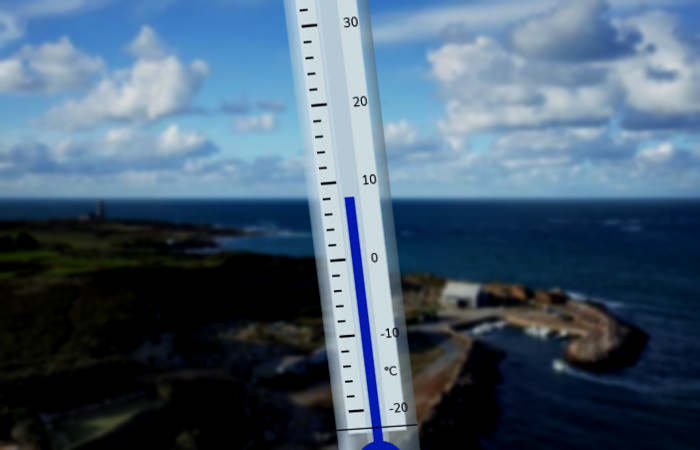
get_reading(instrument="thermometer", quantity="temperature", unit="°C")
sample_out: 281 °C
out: 8 °C
